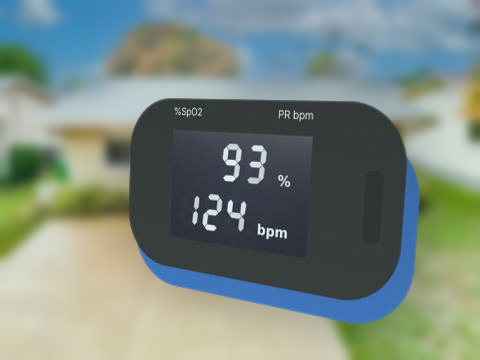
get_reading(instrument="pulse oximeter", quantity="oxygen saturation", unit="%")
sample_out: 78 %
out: 93 %
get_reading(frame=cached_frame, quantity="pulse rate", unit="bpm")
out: 124 bpm
